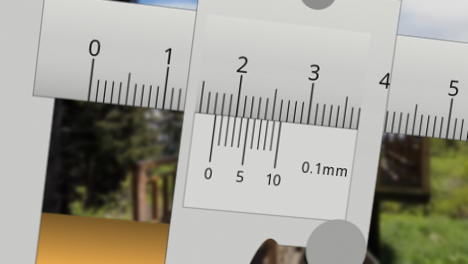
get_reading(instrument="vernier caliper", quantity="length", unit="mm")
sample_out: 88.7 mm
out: 17.2 mm
